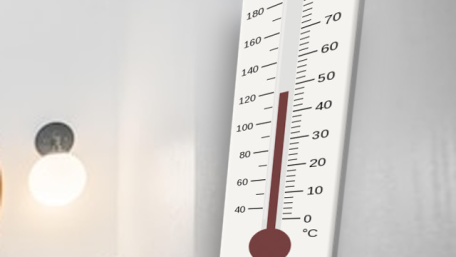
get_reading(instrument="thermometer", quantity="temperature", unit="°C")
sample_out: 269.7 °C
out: 48 °C
